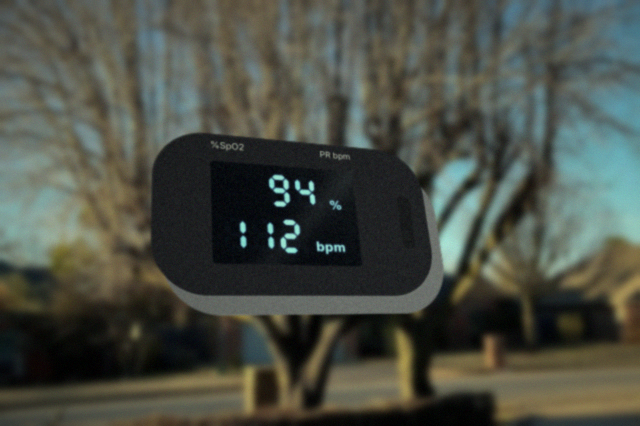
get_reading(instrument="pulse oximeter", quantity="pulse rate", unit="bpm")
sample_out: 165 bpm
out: 112 bpm
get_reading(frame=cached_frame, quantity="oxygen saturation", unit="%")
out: 94 %
